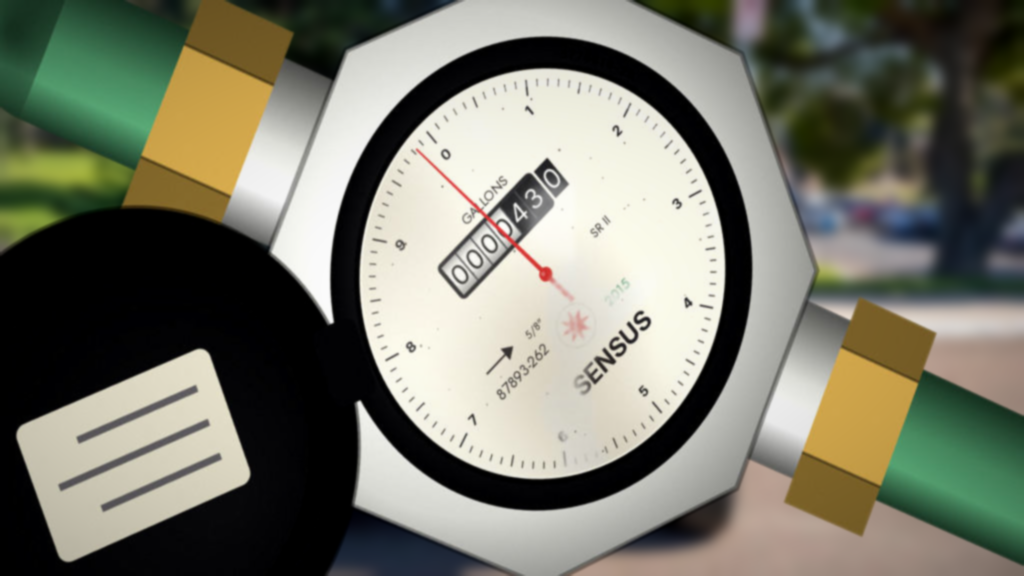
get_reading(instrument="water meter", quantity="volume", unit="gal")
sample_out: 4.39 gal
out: 429.8 gal
